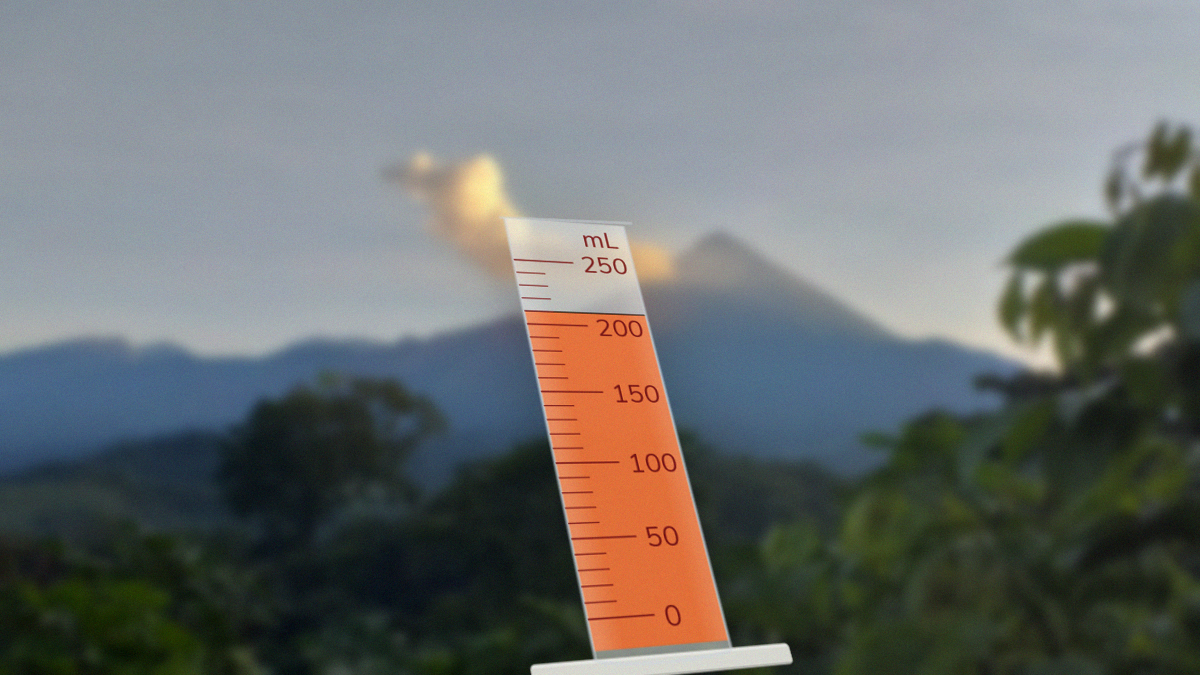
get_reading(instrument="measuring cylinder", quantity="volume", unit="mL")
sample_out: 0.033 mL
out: 210 mL
